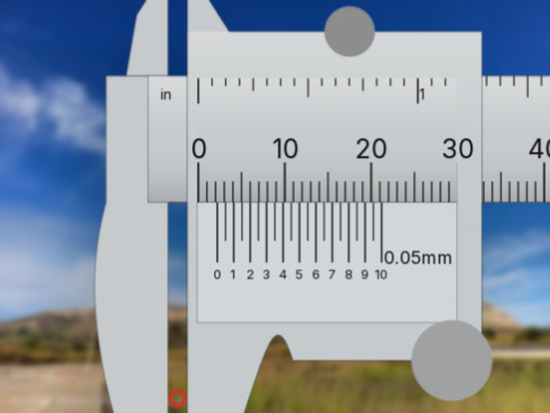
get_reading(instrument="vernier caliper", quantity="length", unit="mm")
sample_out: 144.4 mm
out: 2.2 mm
